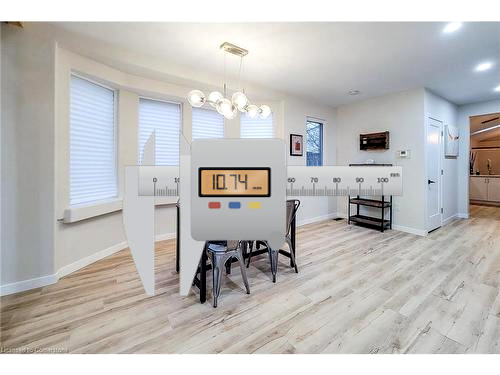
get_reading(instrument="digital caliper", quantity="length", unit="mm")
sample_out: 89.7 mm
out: 10.74 mm
